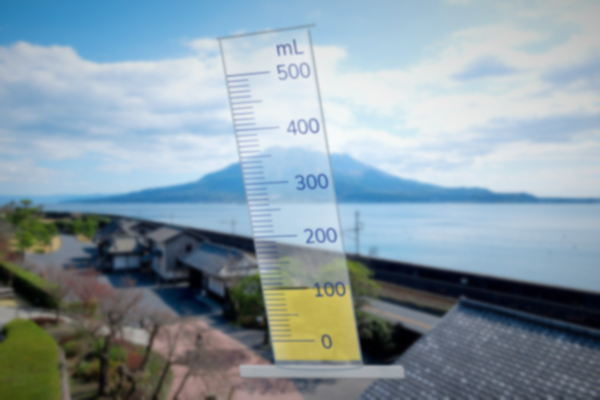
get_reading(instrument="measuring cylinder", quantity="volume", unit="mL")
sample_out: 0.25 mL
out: 100 mL
